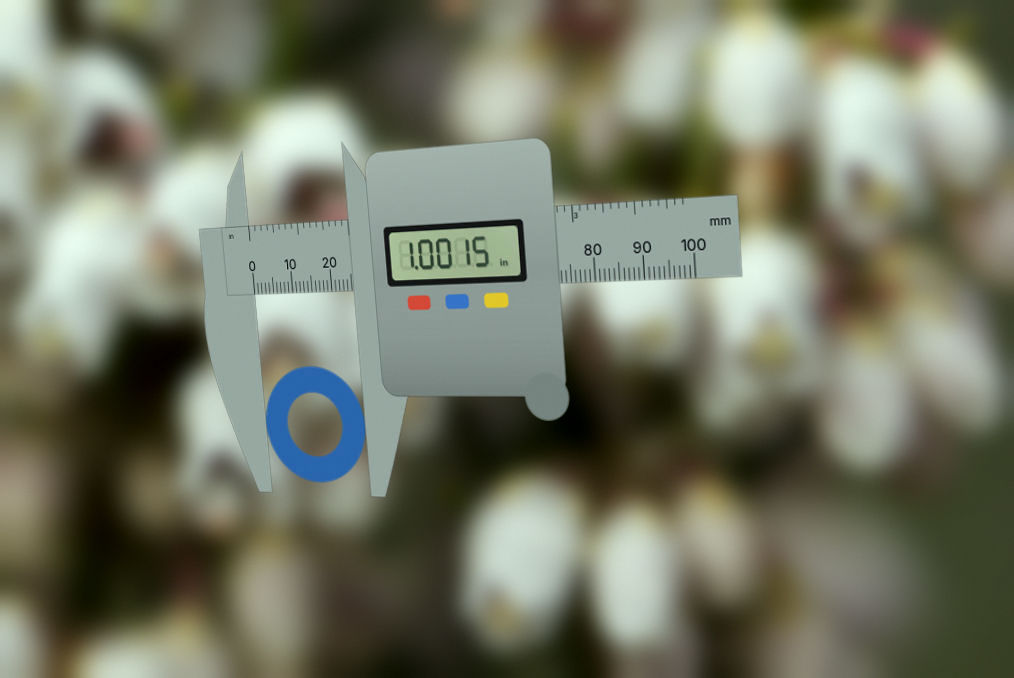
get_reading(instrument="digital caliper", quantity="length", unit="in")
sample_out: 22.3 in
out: 1.0015 in
